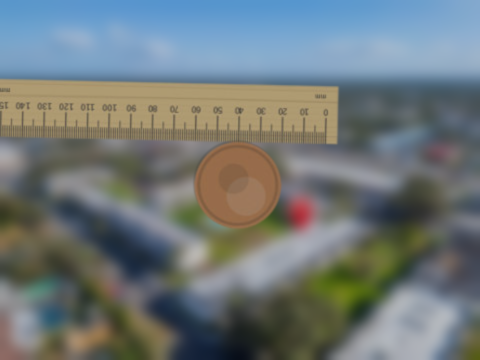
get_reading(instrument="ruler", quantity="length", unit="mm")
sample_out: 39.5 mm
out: 40 mm
